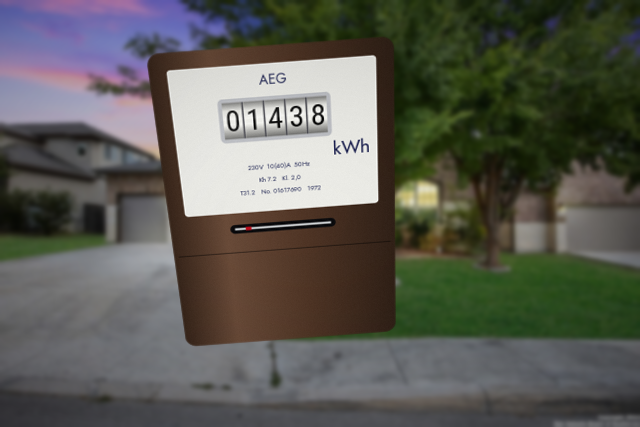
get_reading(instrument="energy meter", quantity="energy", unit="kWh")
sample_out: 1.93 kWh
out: 1438 kWh
